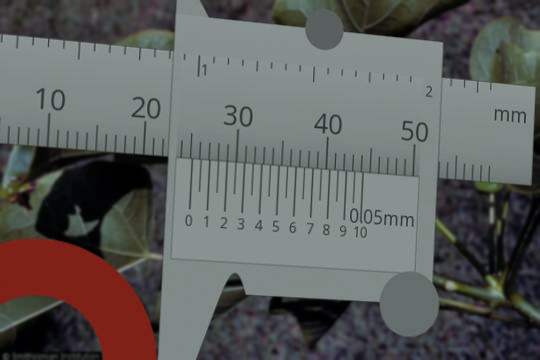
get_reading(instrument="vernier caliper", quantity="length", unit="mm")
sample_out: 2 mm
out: 25.2 mm
